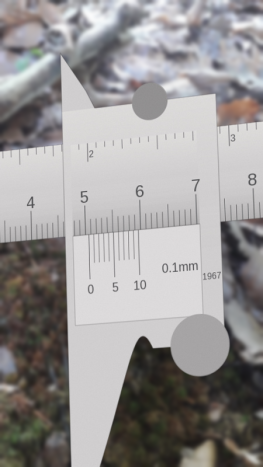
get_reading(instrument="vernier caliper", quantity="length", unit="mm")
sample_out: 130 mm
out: 50.6 mm
